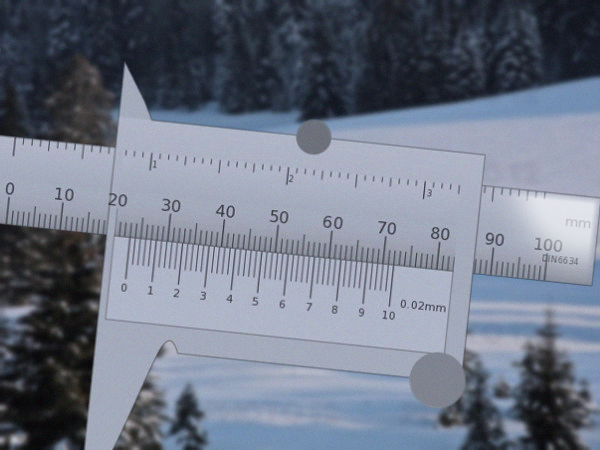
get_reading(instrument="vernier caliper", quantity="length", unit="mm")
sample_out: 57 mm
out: 23.0 mm
